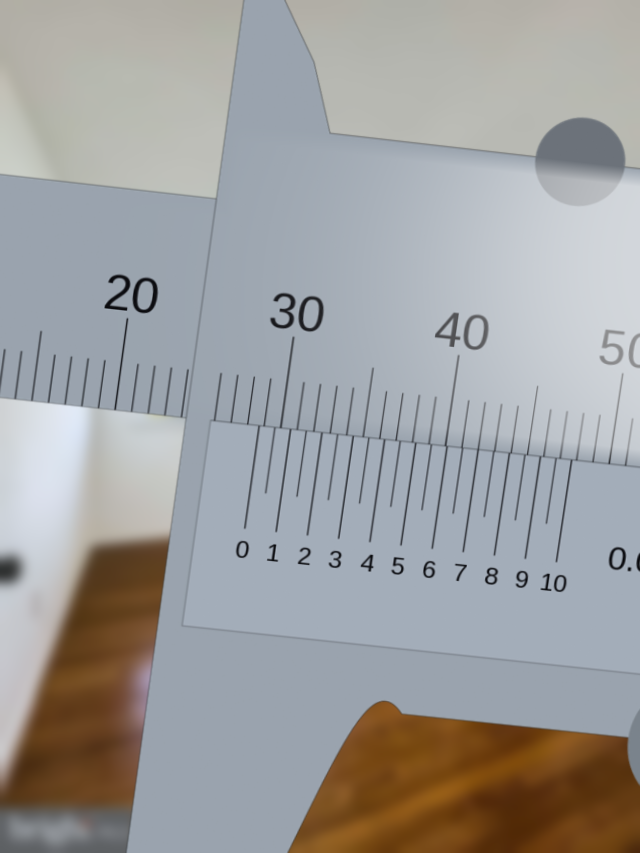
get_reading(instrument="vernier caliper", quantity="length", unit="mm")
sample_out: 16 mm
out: 28.7 mm
